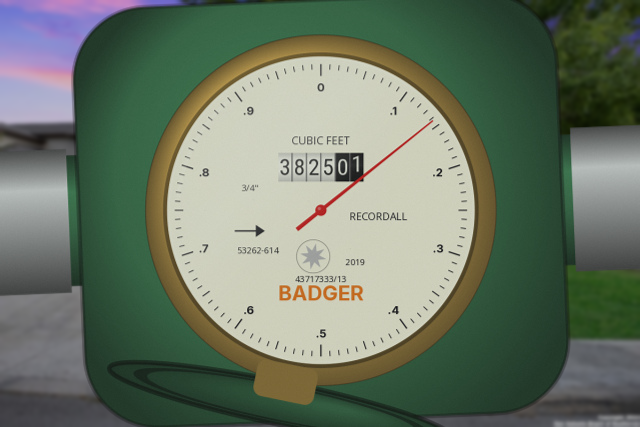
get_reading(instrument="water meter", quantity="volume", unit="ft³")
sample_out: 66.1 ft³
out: 382501.14 ft³
